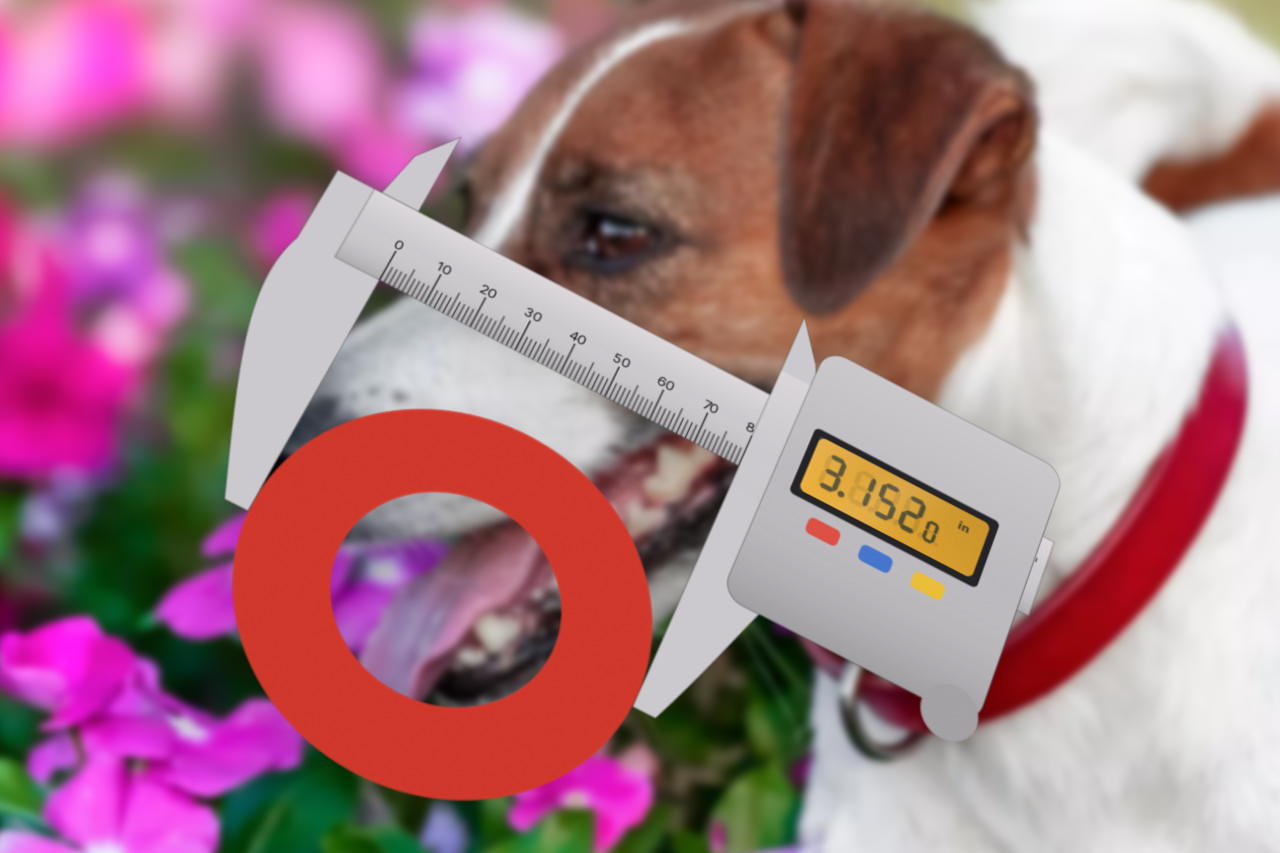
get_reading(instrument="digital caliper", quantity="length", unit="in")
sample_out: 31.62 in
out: 3.1520 in
